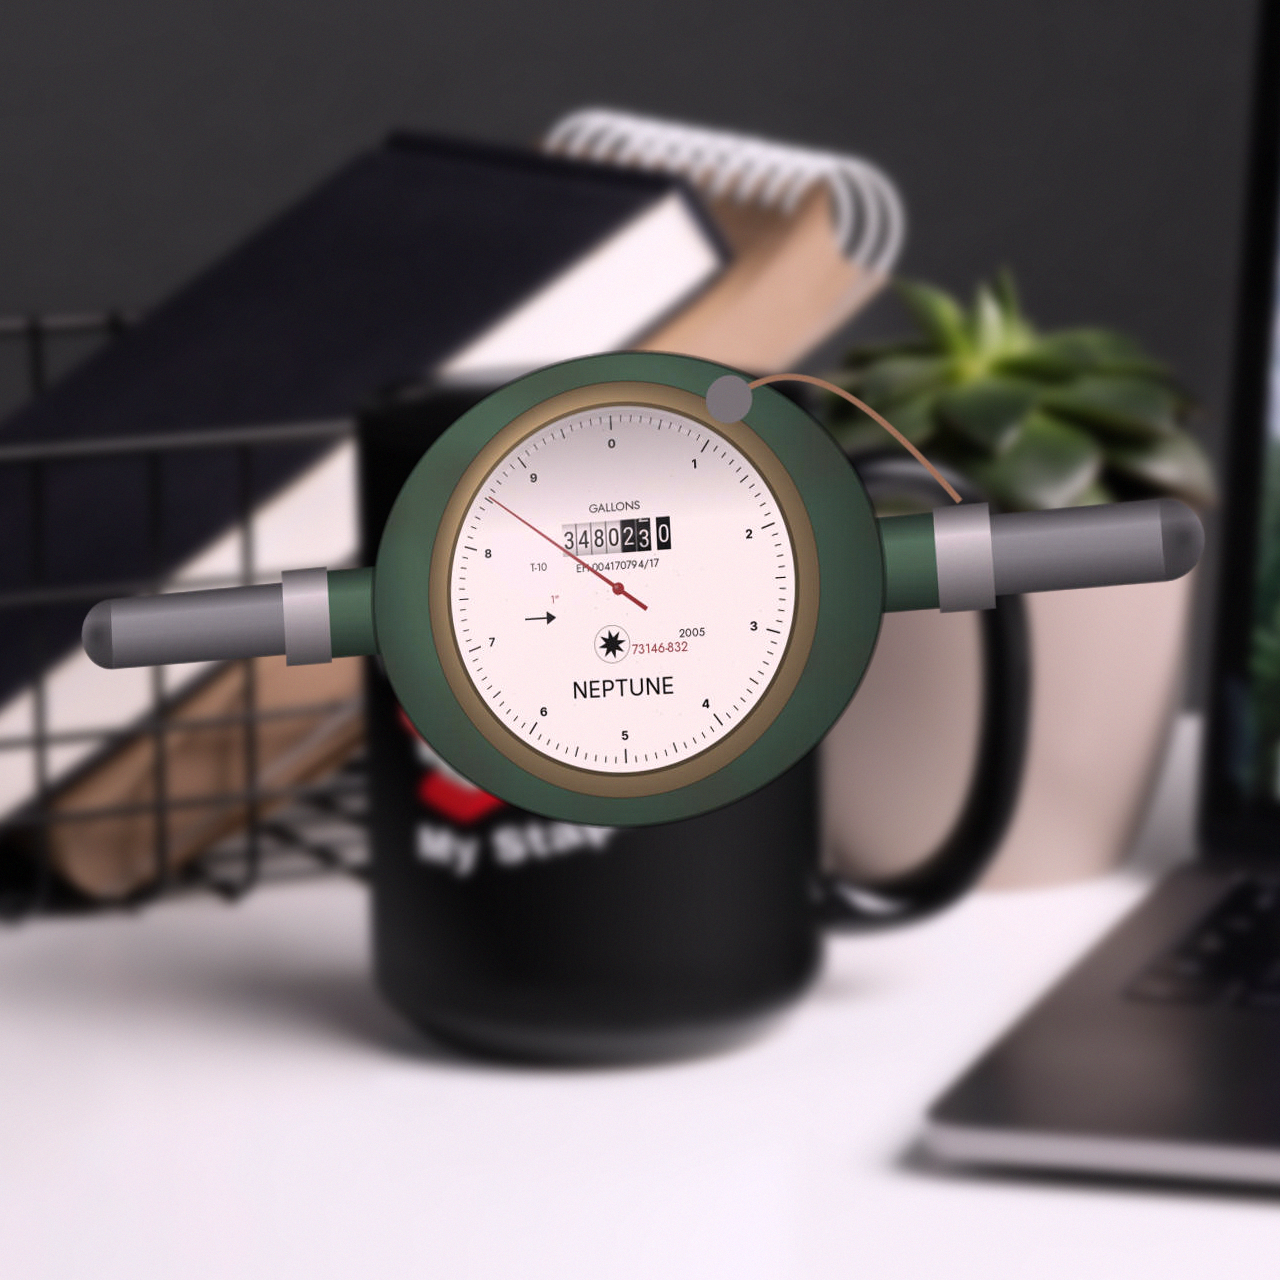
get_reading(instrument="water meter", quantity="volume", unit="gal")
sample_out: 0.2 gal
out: 3480228.5 gal
